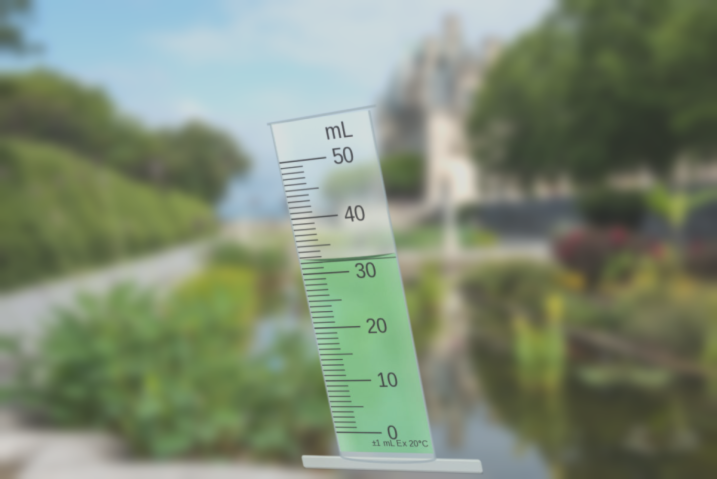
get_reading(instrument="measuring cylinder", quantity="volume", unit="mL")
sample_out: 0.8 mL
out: 32 mL
